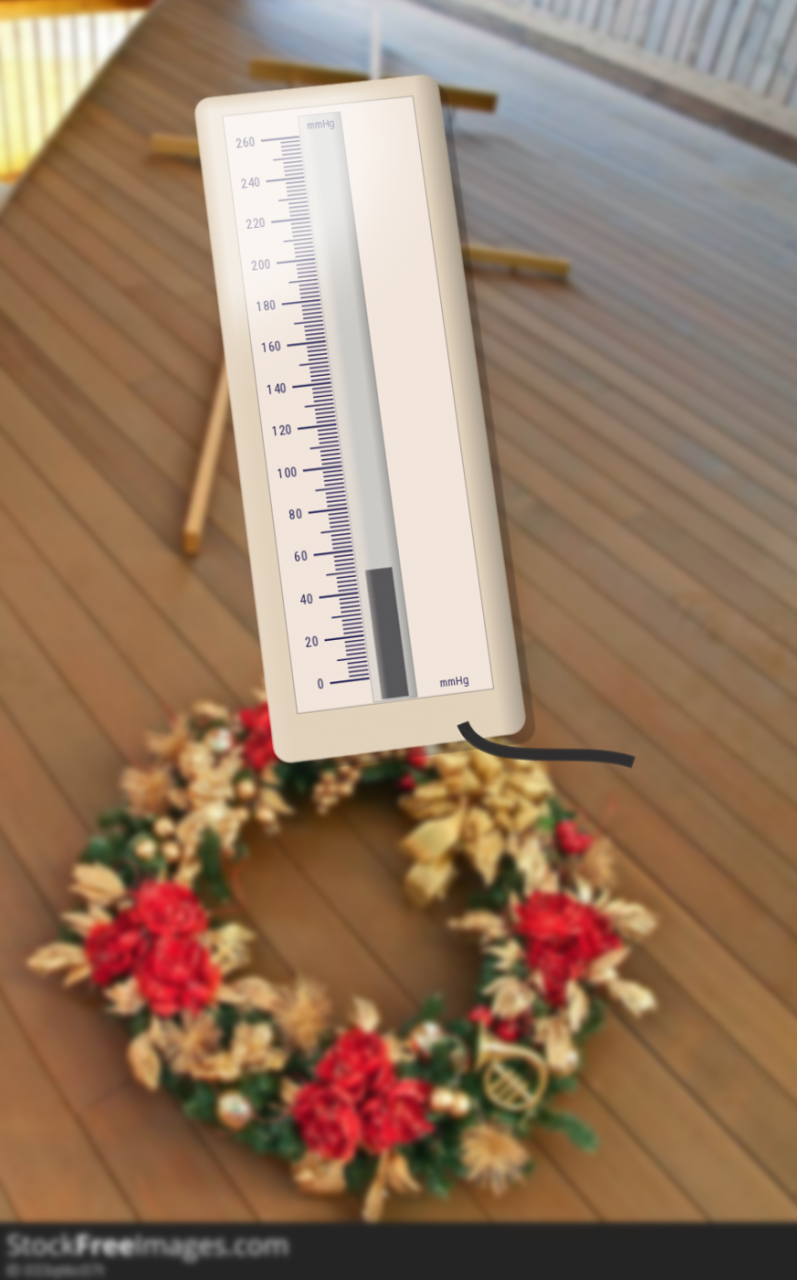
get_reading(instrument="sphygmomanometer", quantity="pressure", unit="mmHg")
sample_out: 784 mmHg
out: 50 mmHg
